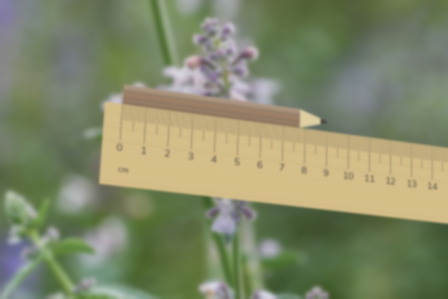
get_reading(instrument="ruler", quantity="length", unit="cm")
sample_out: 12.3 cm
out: 9 cm
